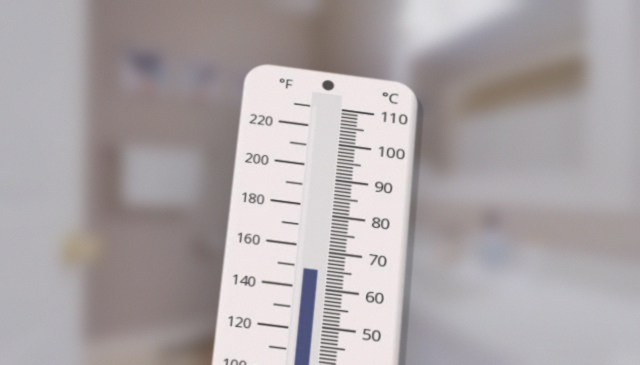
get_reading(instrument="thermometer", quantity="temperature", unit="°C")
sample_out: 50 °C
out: 65 °C
